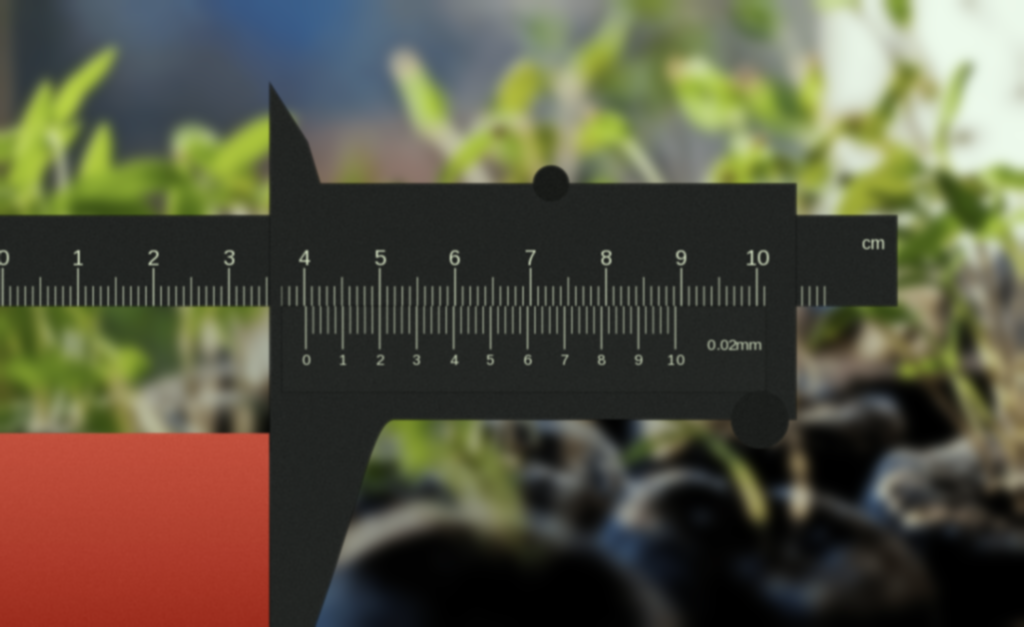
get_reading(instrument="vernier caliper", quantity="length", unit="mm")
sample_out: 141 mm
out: 40.2 mm
